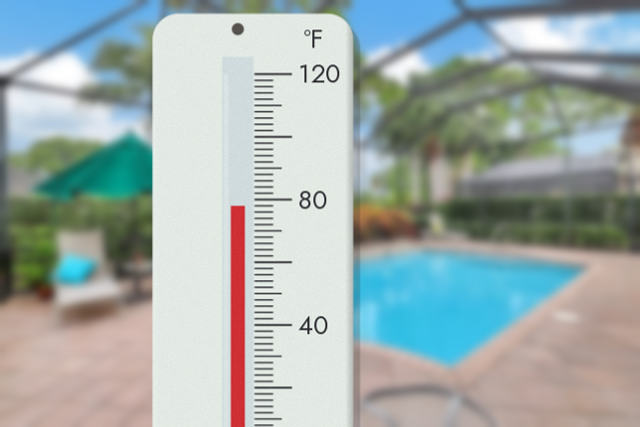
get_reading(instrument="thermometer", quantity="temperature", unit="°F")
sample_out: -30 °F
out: 78 °F
